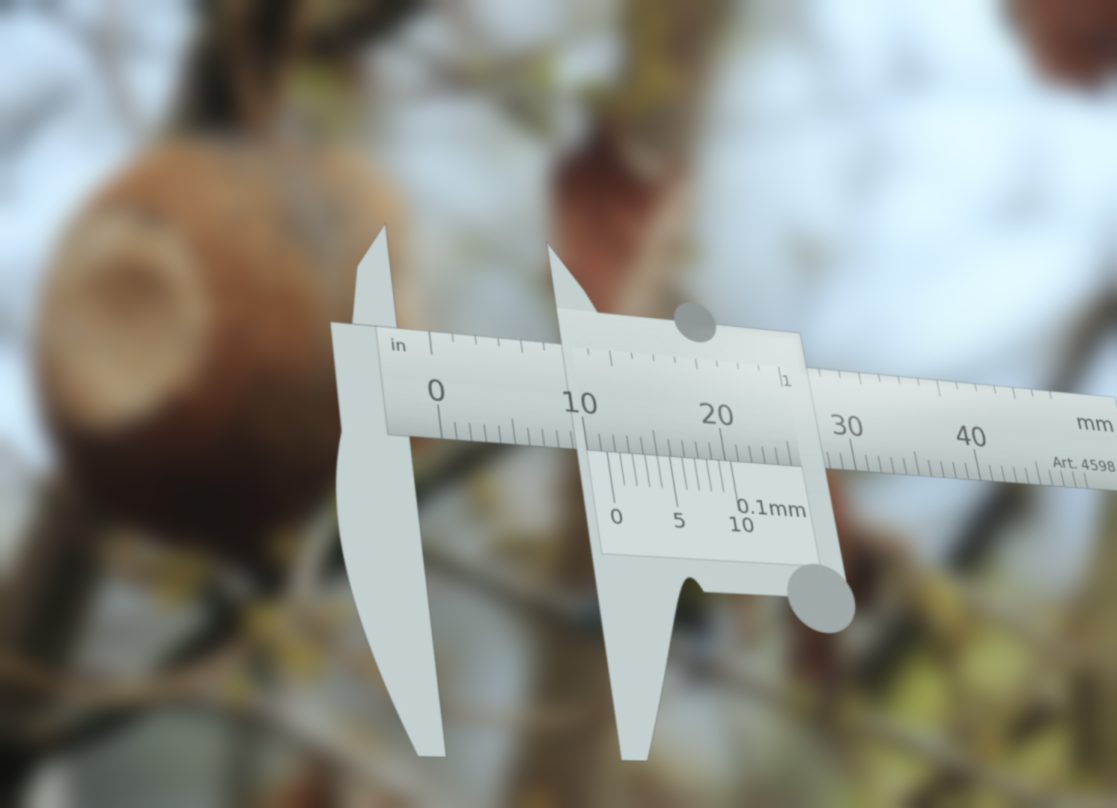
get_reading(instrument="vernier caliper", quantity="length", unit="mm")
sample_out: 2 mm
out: 11.4 mm
